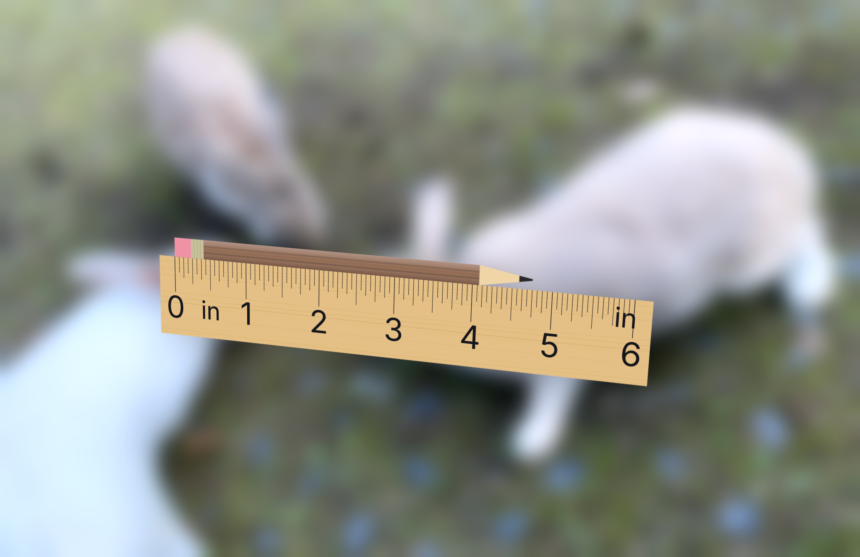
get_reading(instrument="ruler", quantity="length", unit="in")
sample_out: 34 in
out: 4.75 in
